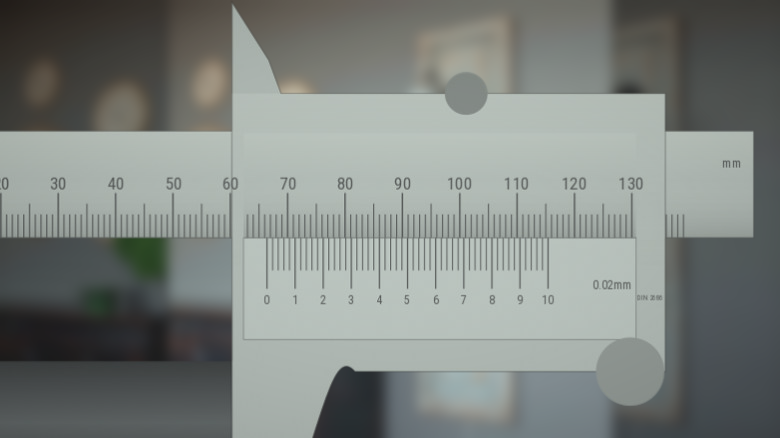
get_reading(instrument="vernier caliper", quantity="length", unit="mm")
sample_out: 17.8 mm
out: 66.4 mm
